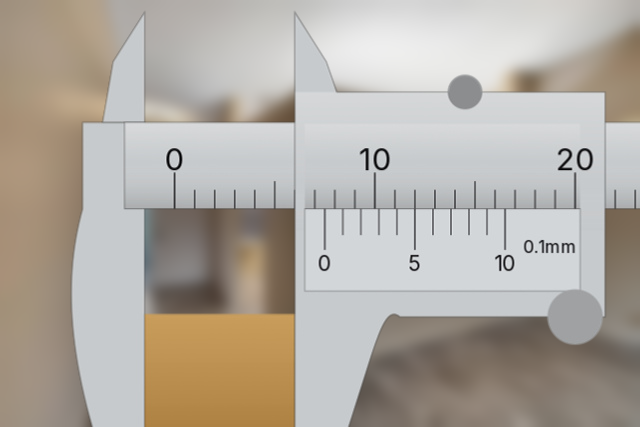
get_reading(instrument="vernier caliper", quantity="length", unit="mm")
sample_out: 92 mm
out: 7.5 mm
